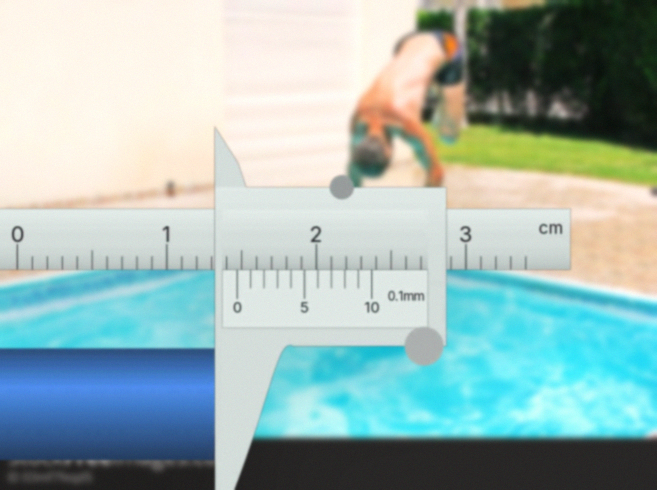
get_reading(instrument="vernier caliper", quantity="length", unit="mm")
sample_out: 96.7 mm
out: 14.7 mm
